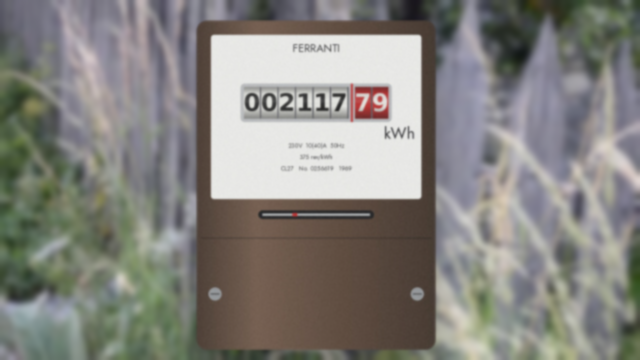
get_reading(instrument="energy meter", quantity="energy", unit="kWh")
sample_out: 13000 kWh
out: 2117.79 kWh
